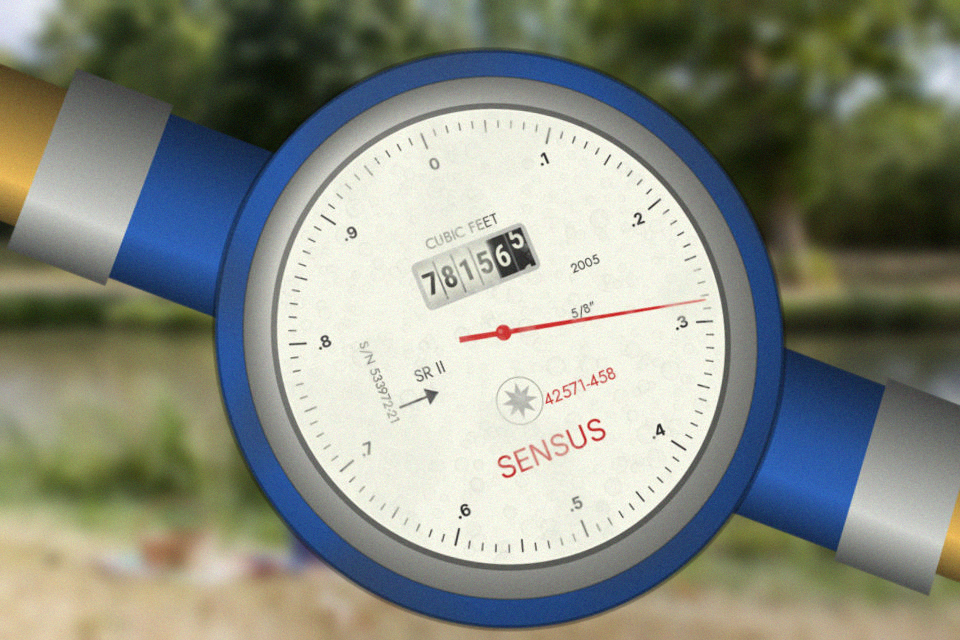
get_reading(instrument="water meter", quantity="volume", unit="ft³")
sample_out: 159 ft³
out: 781565.28 ft³
